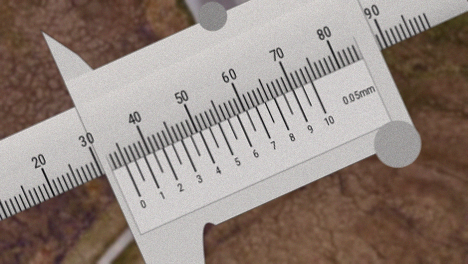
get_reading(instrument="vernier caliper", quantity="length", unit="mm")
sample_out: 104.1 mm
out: 35.0 mm
